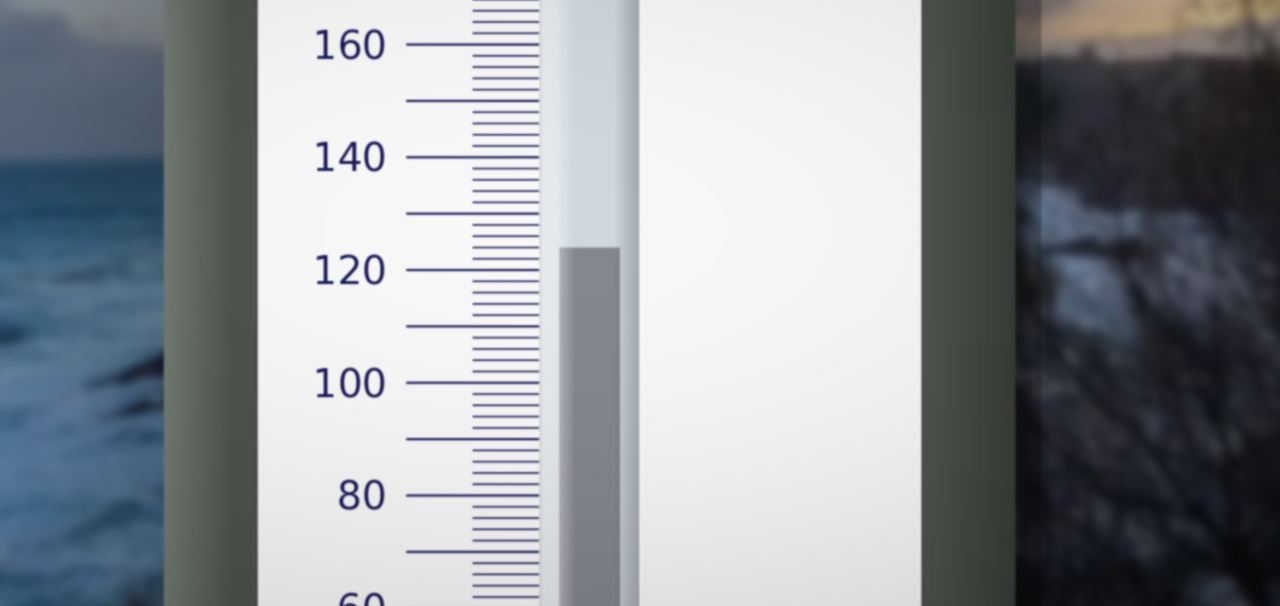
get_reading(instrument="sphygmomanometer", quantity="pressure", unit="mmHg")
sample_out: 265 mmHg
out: 124 mmHg
